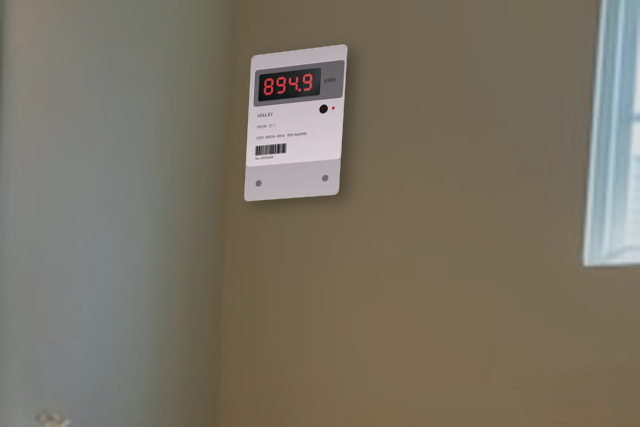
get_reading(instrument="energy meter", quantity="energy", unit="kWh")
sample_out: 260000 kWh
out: 894.9 kWh
